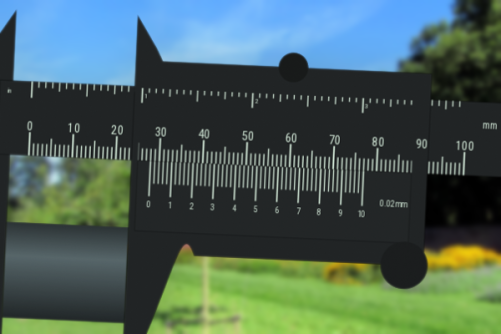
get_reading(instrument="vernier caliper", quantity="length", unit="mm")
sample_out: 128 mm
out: 28.0 mm
